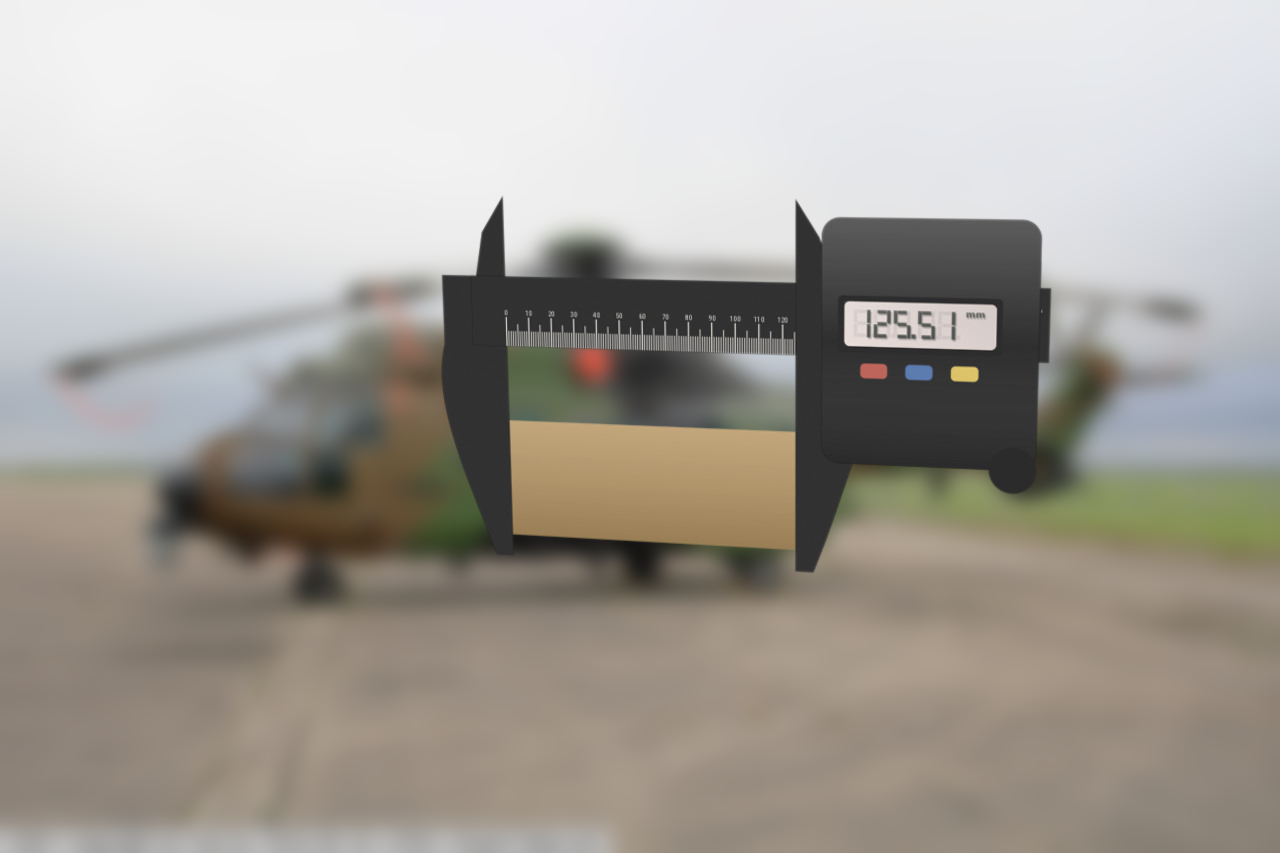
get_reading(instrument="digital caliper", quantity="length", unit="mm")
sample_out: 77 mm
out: 125.51 mm
